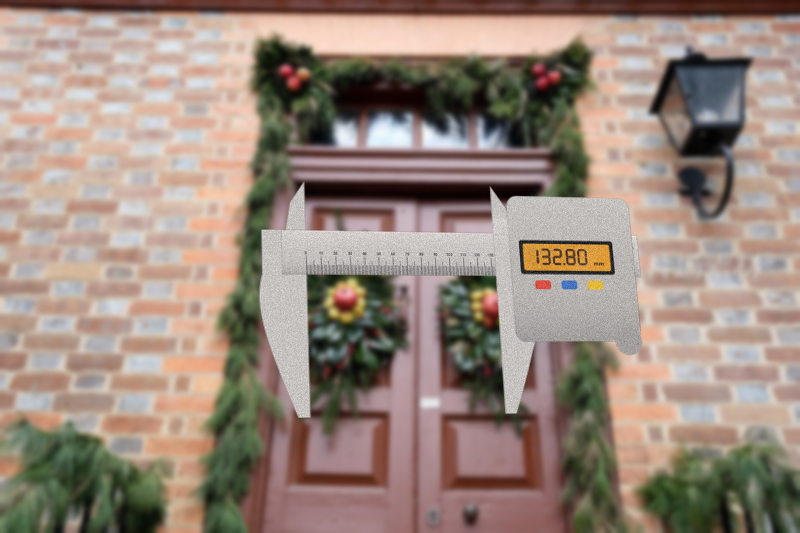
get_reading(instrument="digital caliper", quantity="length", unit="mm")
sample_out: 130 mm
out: 132.80 mm
